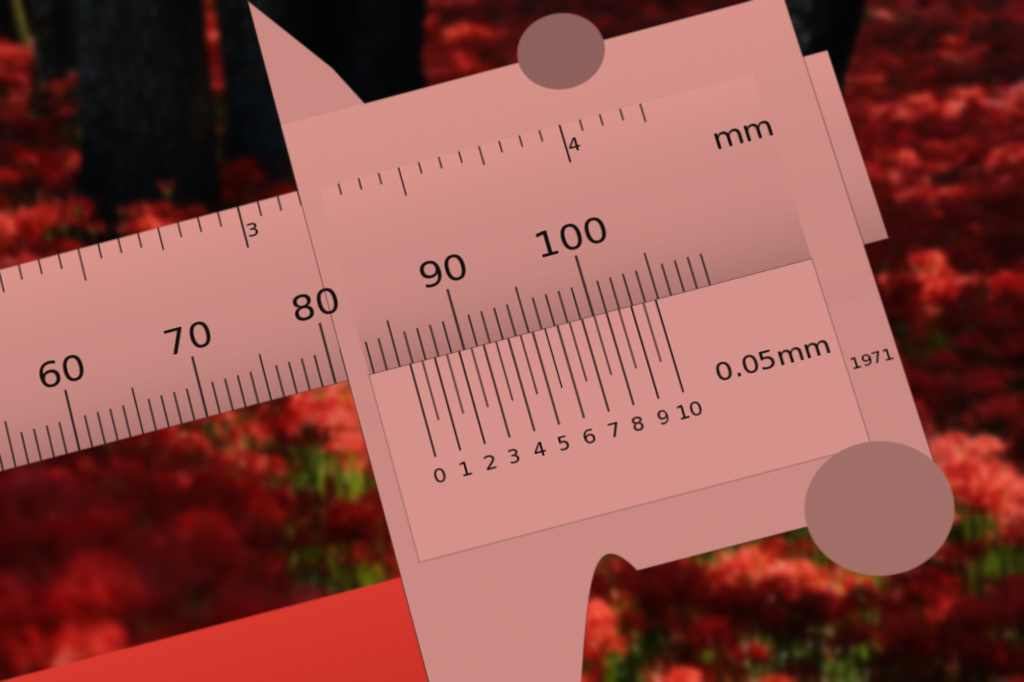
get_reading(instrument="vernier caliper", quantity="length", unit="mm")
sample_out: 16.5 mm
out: 85.8 mm
